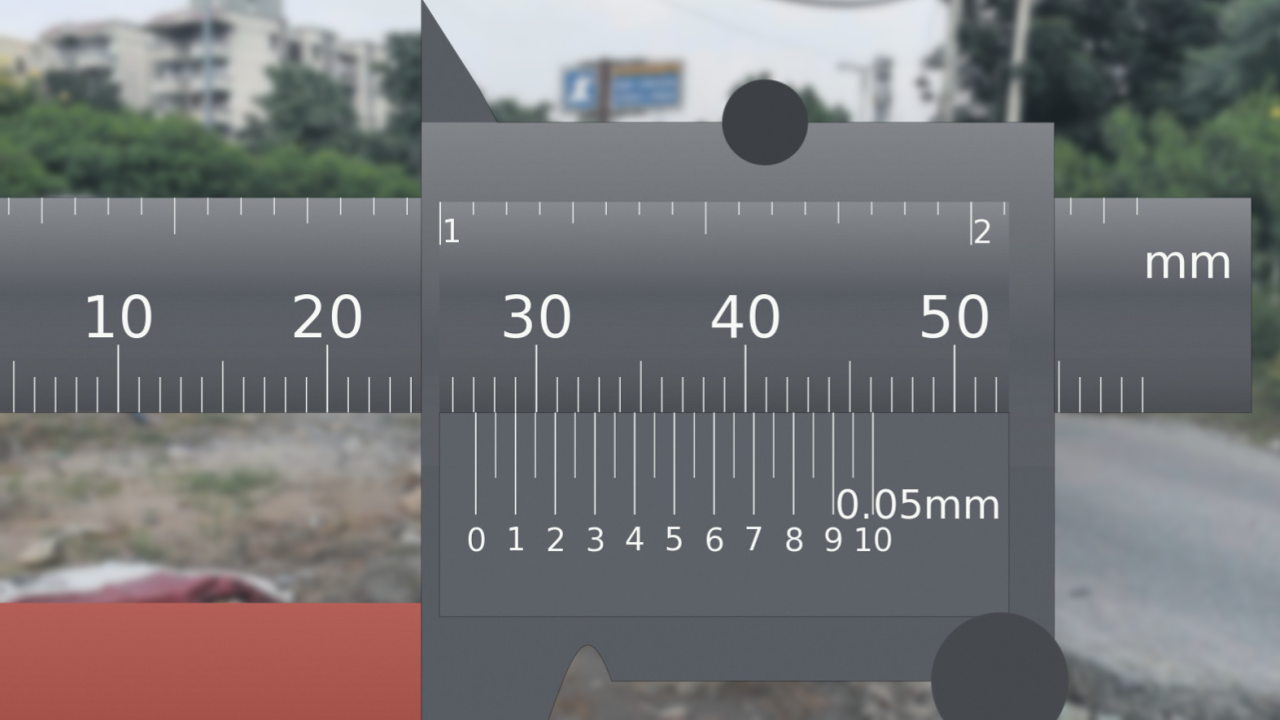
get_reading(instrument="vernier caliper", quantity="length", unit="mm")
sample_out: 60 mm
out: 27.1 mm
